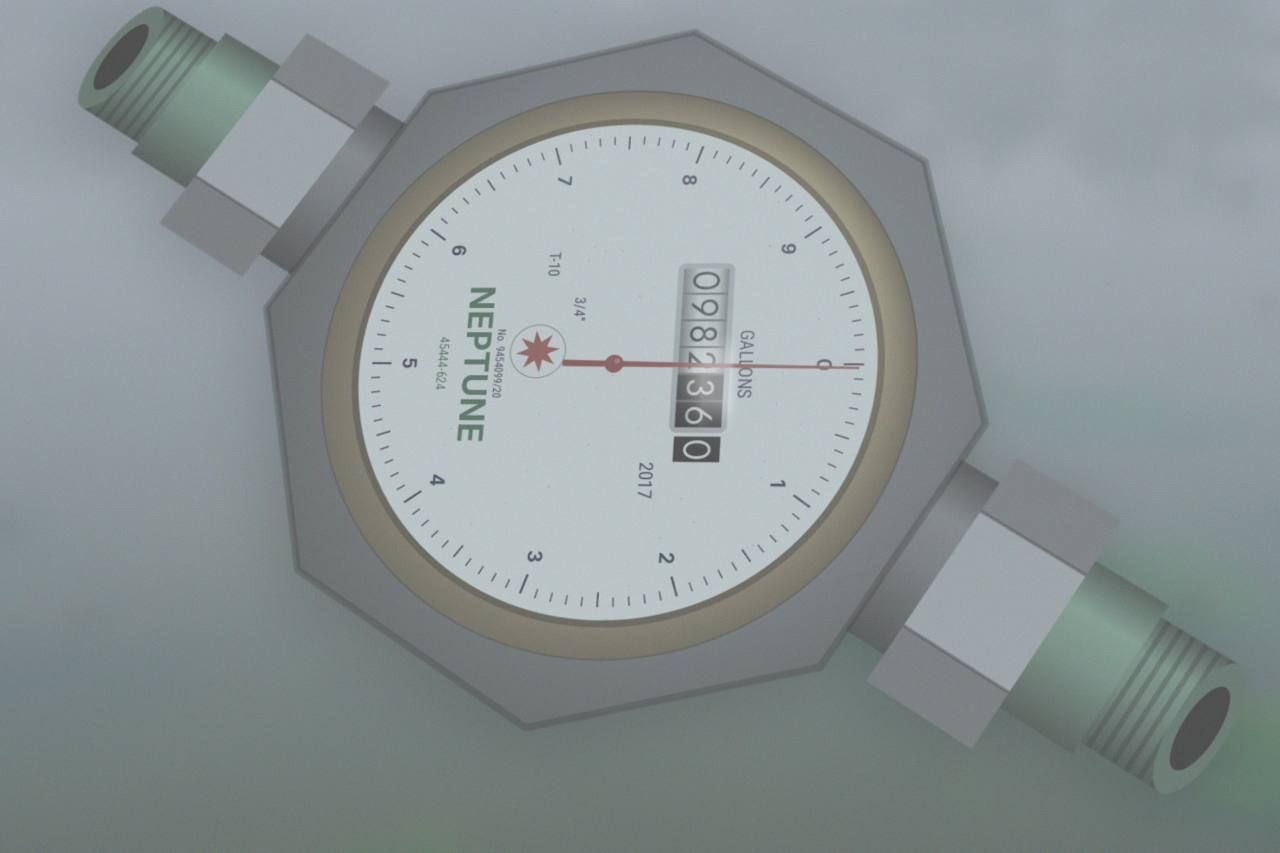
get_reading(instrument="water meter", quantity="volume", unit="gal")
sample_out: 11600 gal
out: 982360.0 gal
